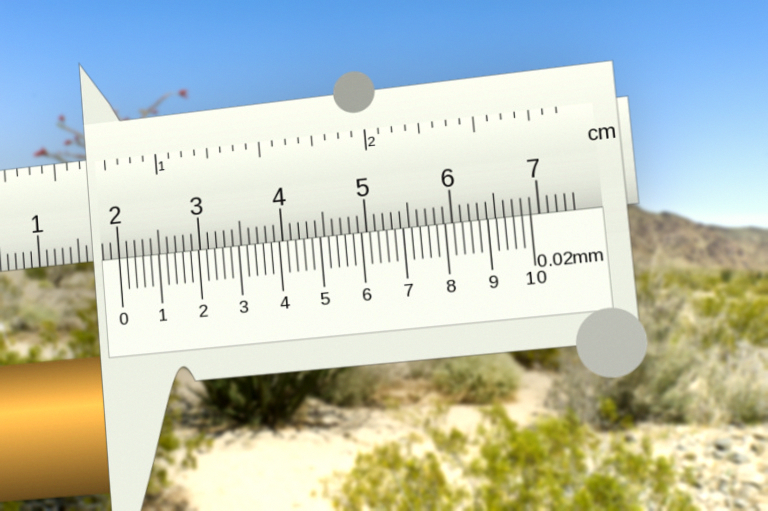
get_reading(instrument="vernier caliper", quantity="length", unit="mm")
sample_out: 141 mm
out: 20.0 mm
